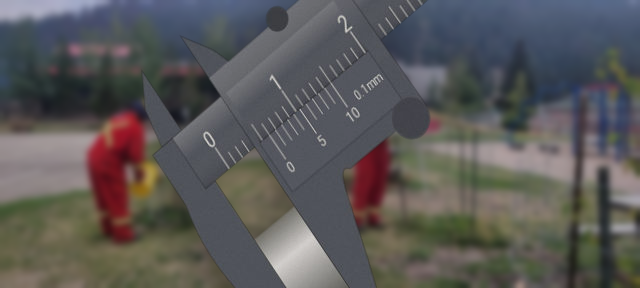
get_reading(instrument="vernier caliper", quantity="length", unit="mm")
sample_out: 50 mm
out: 6.0 mm
